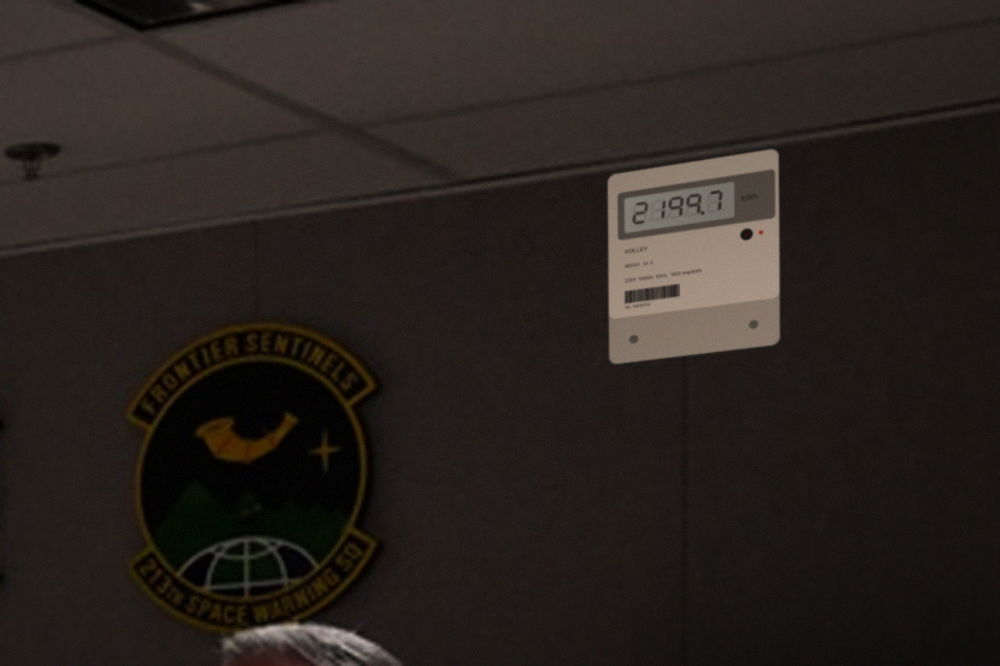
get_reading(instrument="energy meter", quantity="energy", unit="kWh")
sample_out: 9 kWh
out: 2199.7 kWh
